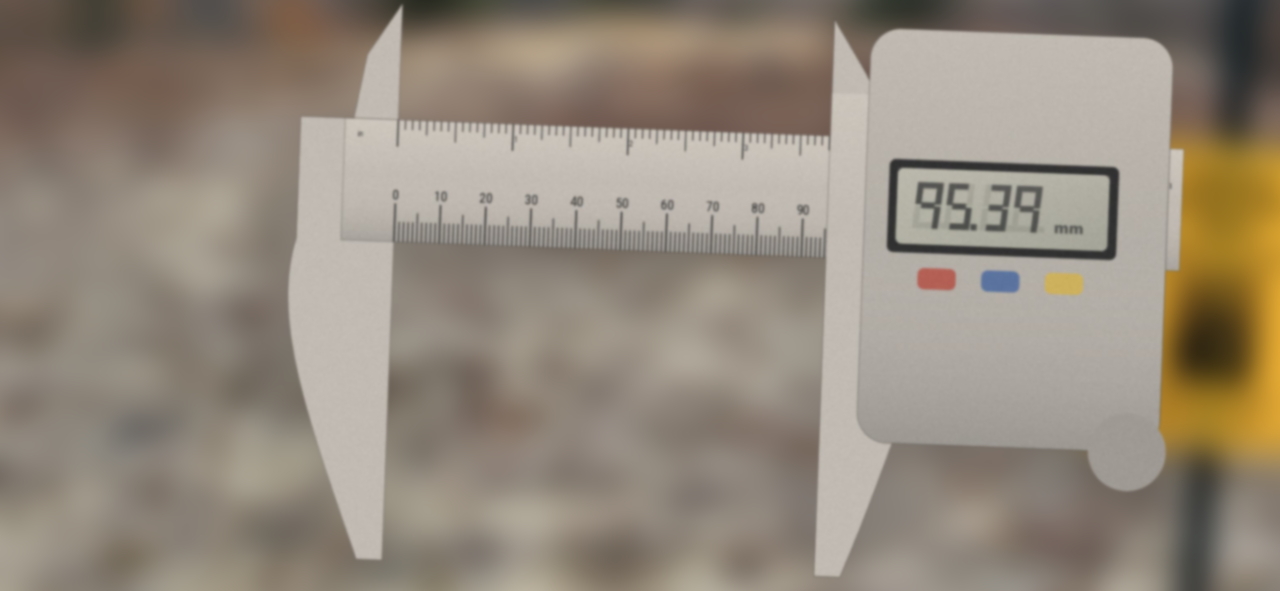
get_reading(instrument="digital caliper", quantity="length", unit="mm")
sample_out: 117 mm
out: 95.39 mm
